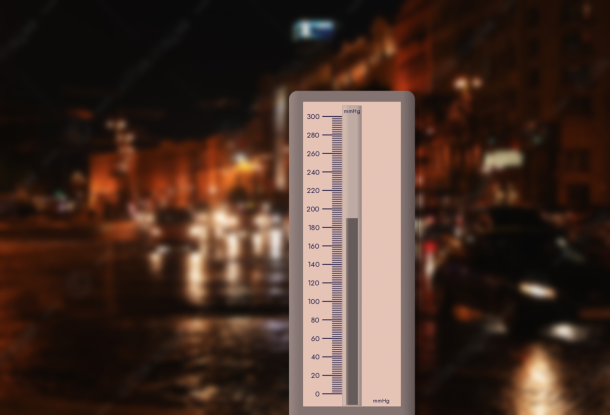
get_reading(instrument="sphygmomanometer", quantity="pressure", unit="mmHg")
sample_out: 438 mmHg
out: 190 mmHg
